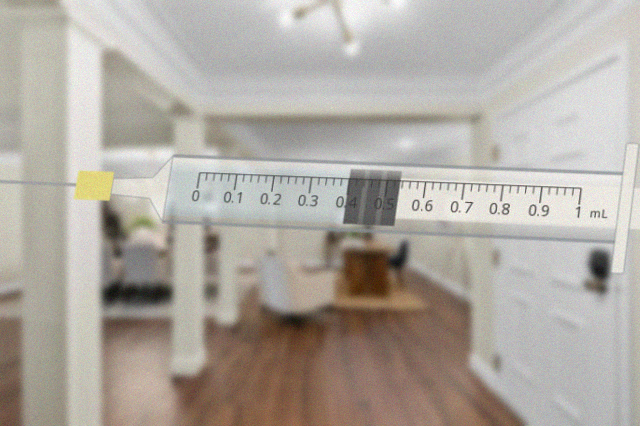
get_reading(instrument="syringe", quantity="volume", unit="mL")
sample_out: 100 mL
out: 0.4 mL
